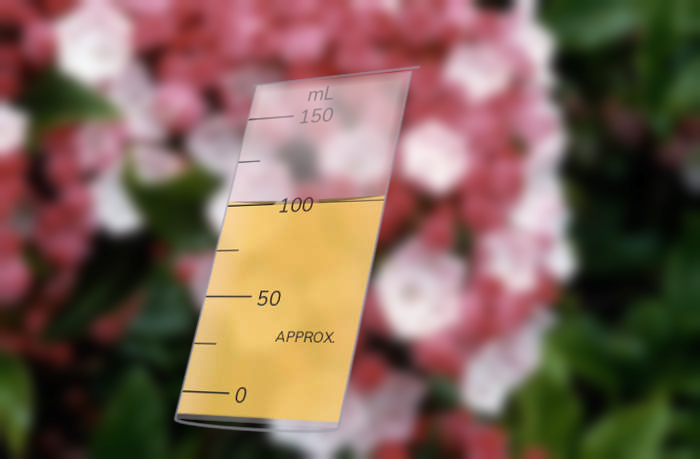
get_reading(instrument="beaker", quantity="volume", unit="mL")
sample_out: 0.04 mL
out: 100 mL
